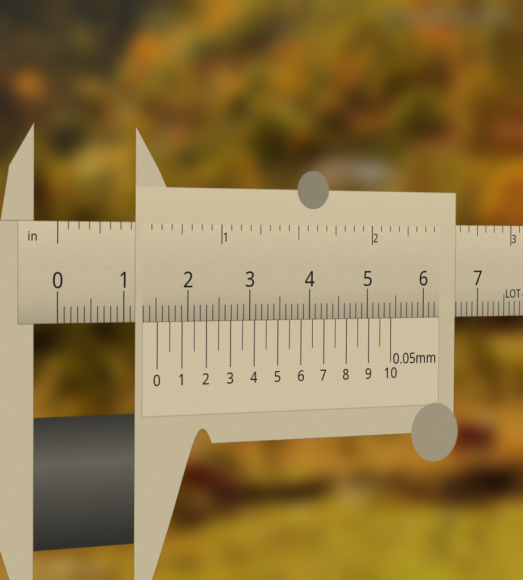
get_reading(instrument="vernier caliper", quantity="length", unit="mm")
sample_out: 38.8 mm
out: 15.2 mm
